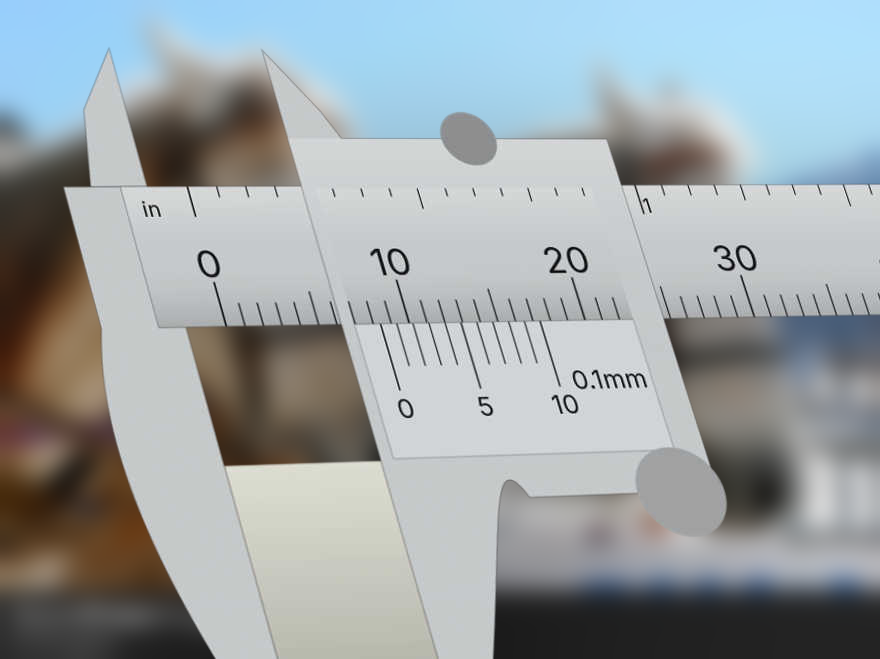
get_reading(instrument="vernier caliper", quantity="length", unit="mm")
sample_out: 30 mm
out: 8.4 mm
